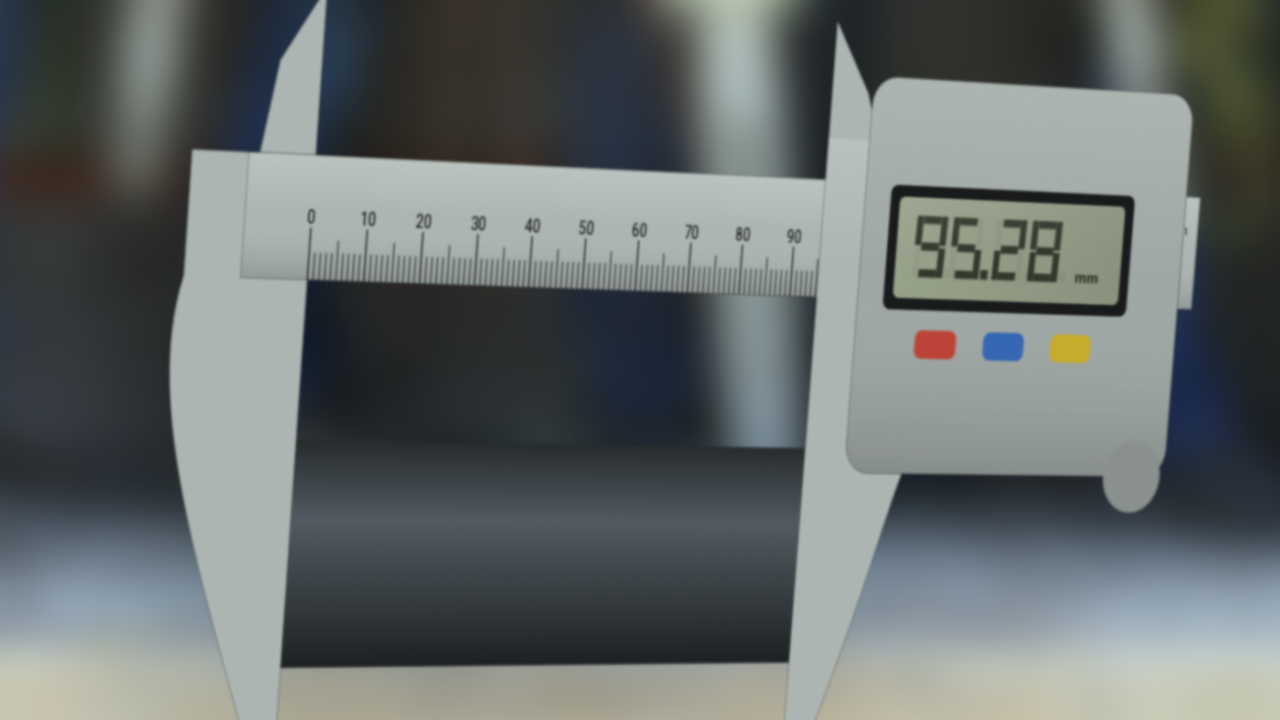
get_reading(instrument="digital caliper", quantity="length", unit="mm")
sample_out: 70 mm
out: 95.28 mm
